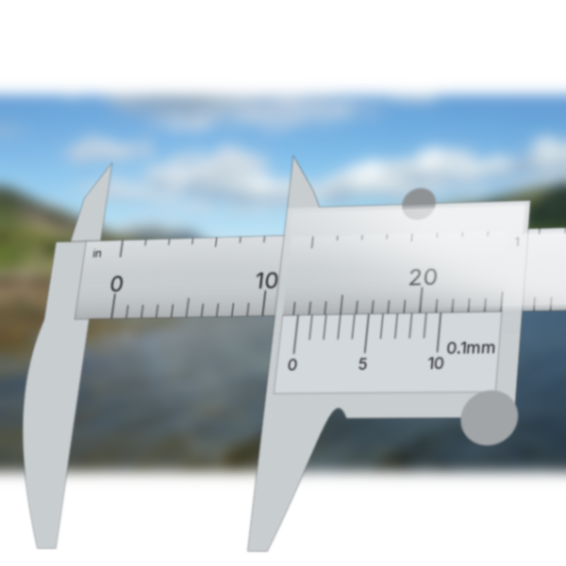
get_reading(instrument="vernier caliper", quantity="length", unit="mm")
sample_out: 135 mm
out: 12.3 mm
